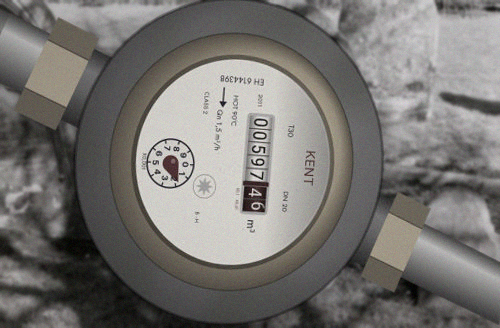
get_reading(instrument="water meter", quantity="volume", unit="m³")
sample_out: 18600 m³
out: 597.461 m³
